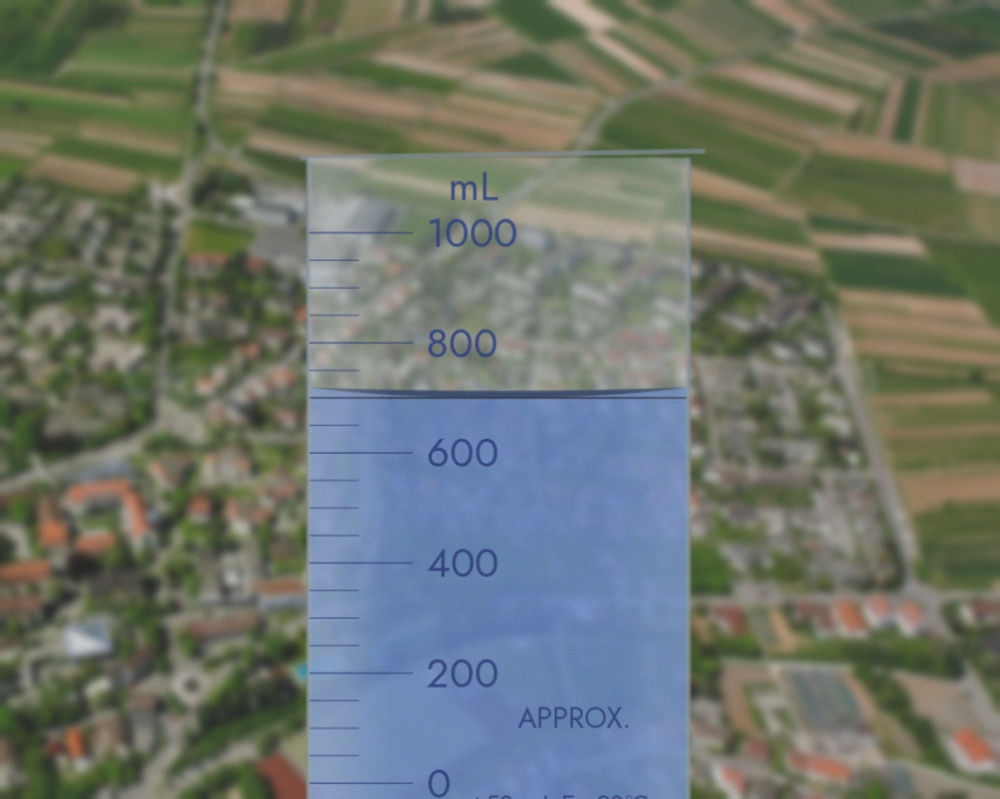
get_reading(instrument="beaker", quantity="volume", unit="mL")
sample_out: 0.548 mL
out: 700 mL
